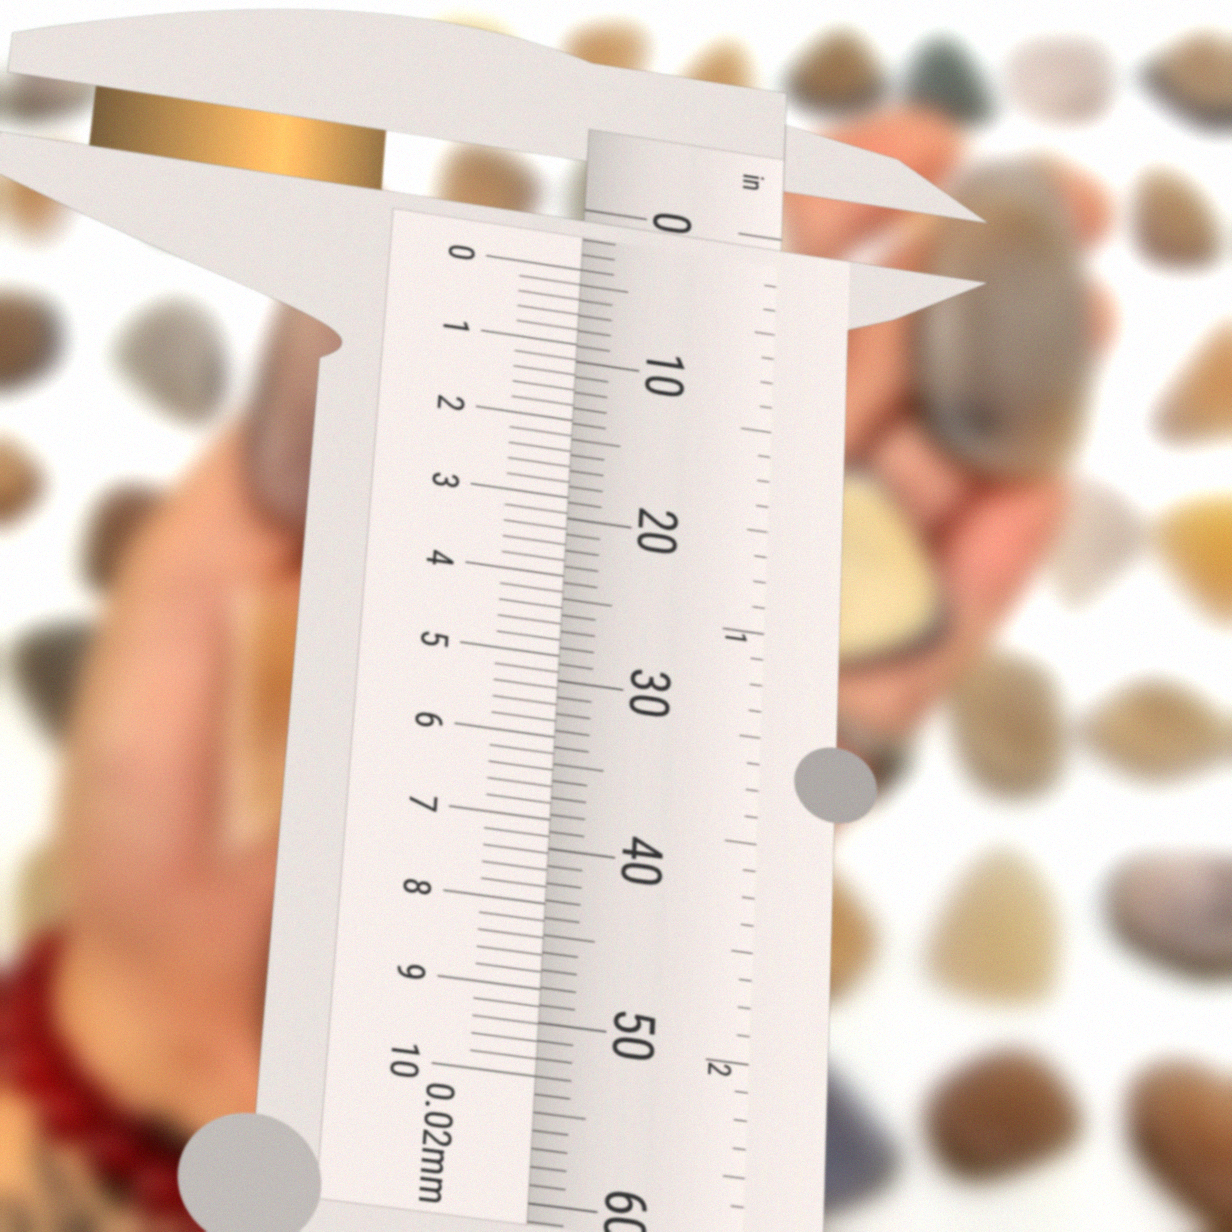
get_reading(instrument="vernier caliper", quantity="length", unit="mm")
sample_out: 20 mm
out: 4.0 mm
